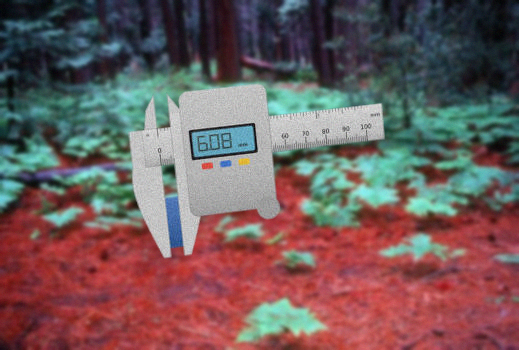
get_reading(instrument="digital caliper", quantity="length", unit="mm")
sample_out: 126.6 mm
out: 6.08 mm
